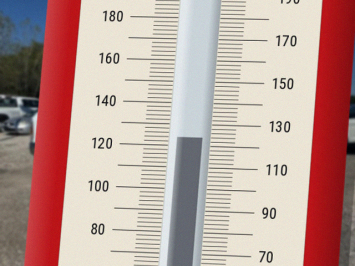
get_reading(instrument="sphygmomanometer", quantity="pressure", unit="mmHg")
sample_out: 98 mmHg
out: 124 mmHg
